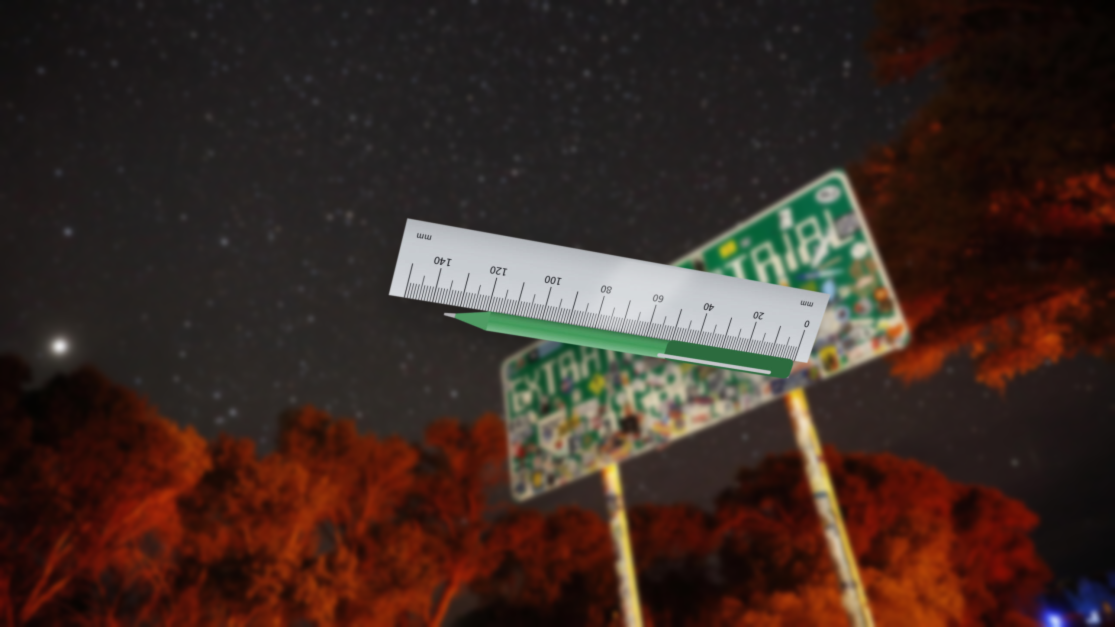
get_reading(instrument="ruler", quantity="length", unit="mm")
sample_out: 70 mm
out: 135 mm
